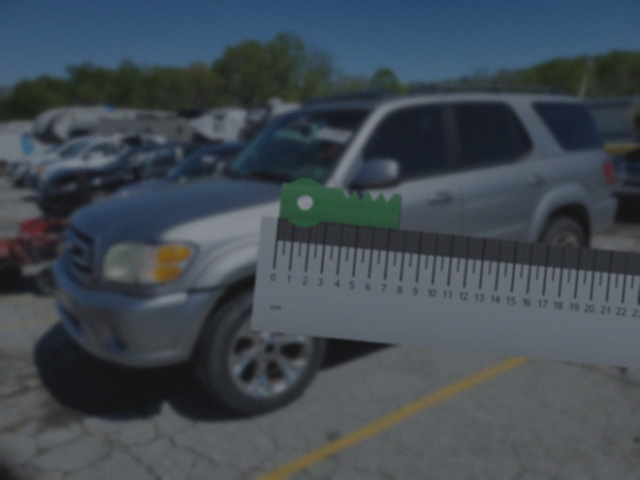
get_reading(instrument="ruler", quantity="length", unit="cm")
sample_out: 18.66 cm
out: 7.5 cm
